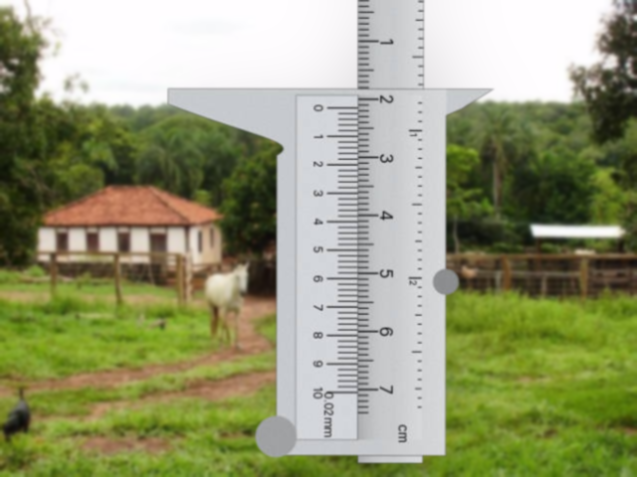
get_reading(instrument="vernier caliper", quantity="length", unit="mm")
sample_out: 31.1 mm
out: 21.5 mm
